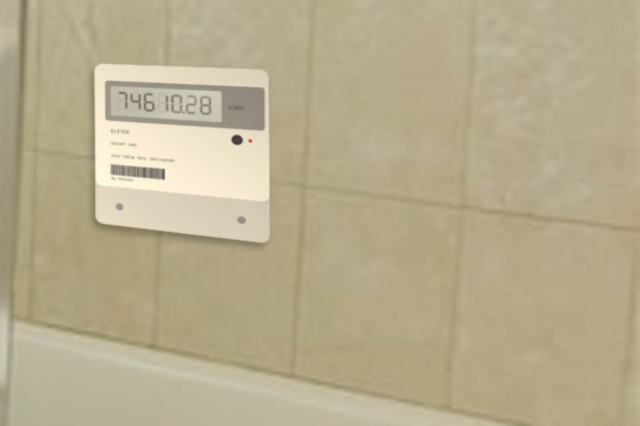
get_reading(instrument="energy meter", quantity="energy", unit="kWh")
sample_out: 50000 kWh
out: 74610.28 kWh
